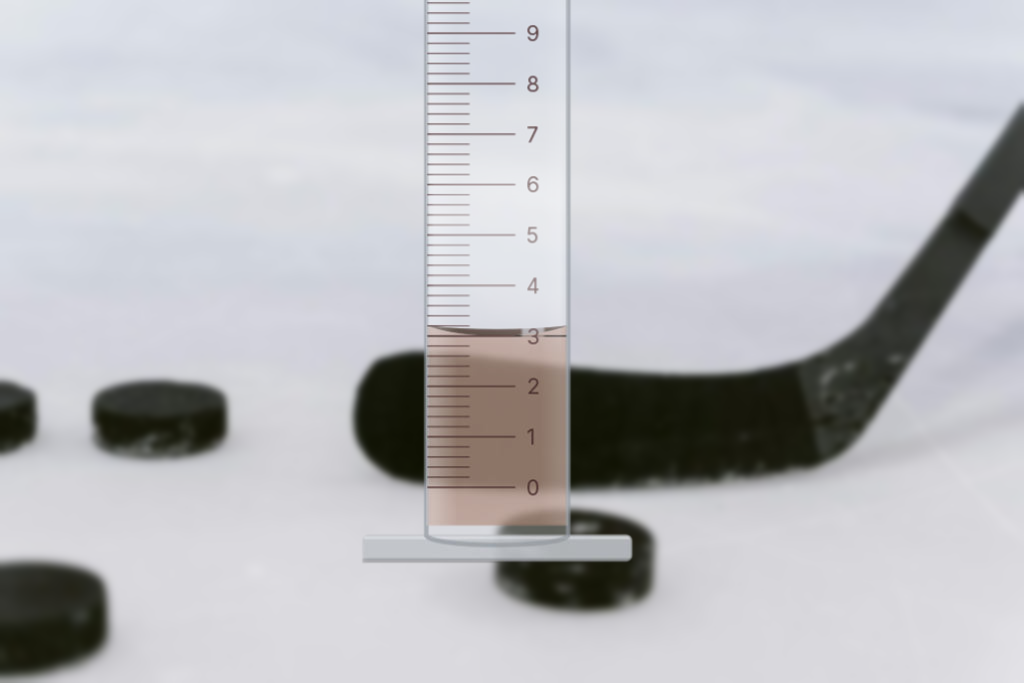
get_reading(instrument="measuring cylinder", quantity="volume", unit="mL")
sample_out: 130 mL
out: 3 mL
